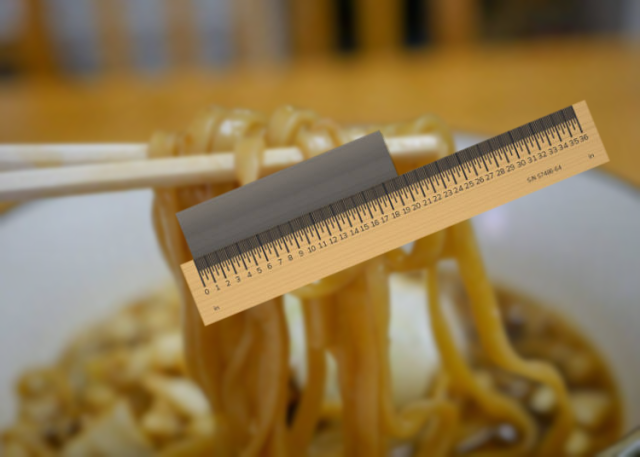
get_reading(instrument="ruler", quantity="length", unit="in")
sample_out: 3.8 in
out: 19.5 in
